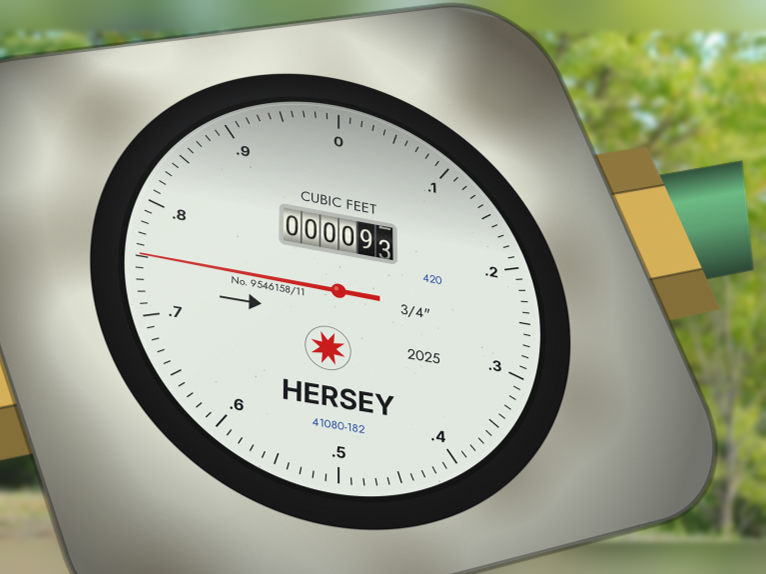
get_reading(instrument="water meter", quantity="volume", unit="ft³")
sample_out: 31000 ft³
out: 92.75 ft³
